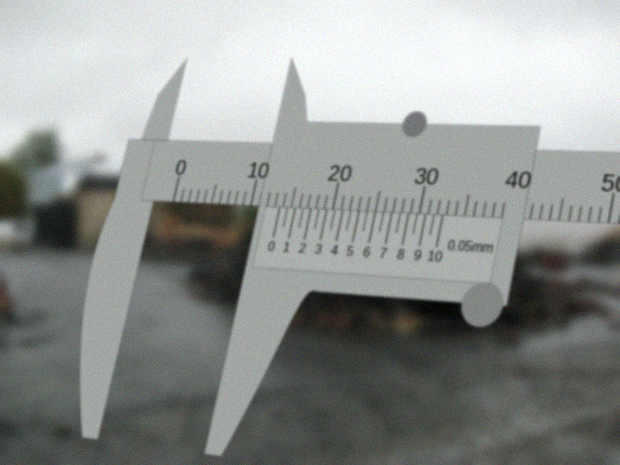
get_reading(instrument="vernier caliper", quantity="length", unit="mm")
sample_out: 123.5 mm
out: 13.6 mm
